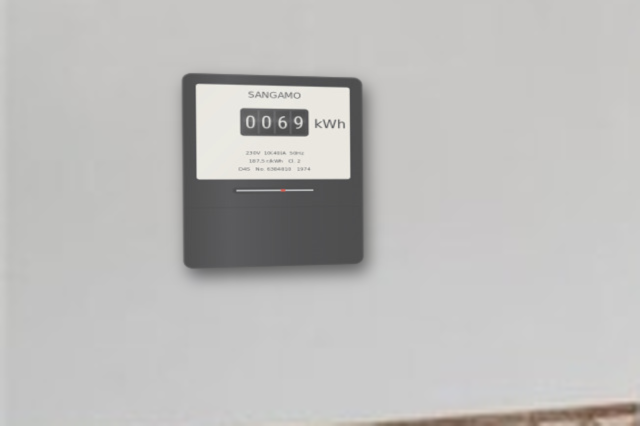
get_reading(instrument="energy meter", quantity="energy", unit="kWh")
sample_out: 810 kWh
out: 69 kWh
